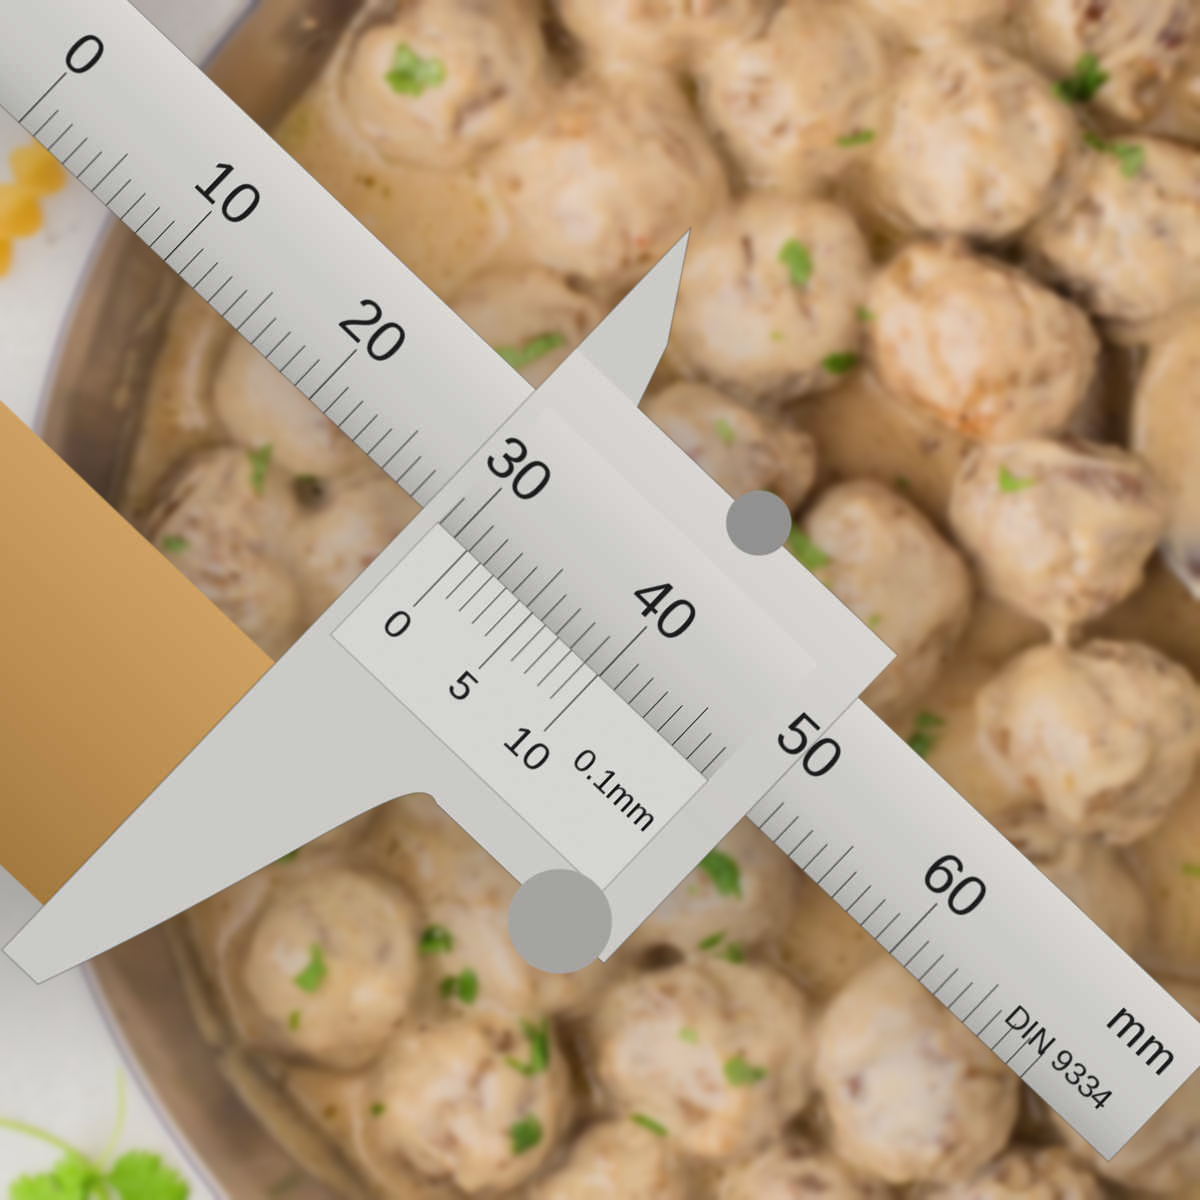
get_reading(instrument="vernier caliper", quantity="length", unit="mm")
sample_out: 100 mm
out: 30.9 mm
